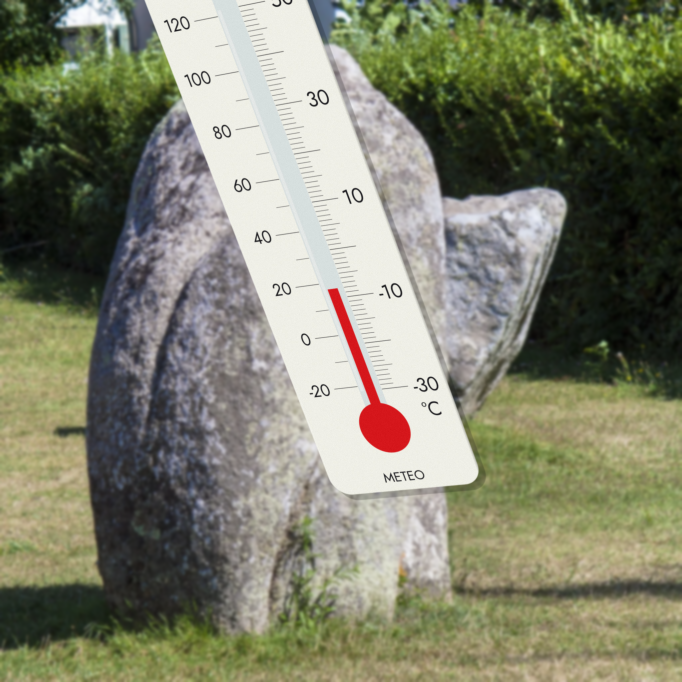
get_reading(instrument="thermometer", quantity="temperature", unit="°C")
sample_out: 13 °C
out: -8 °C
